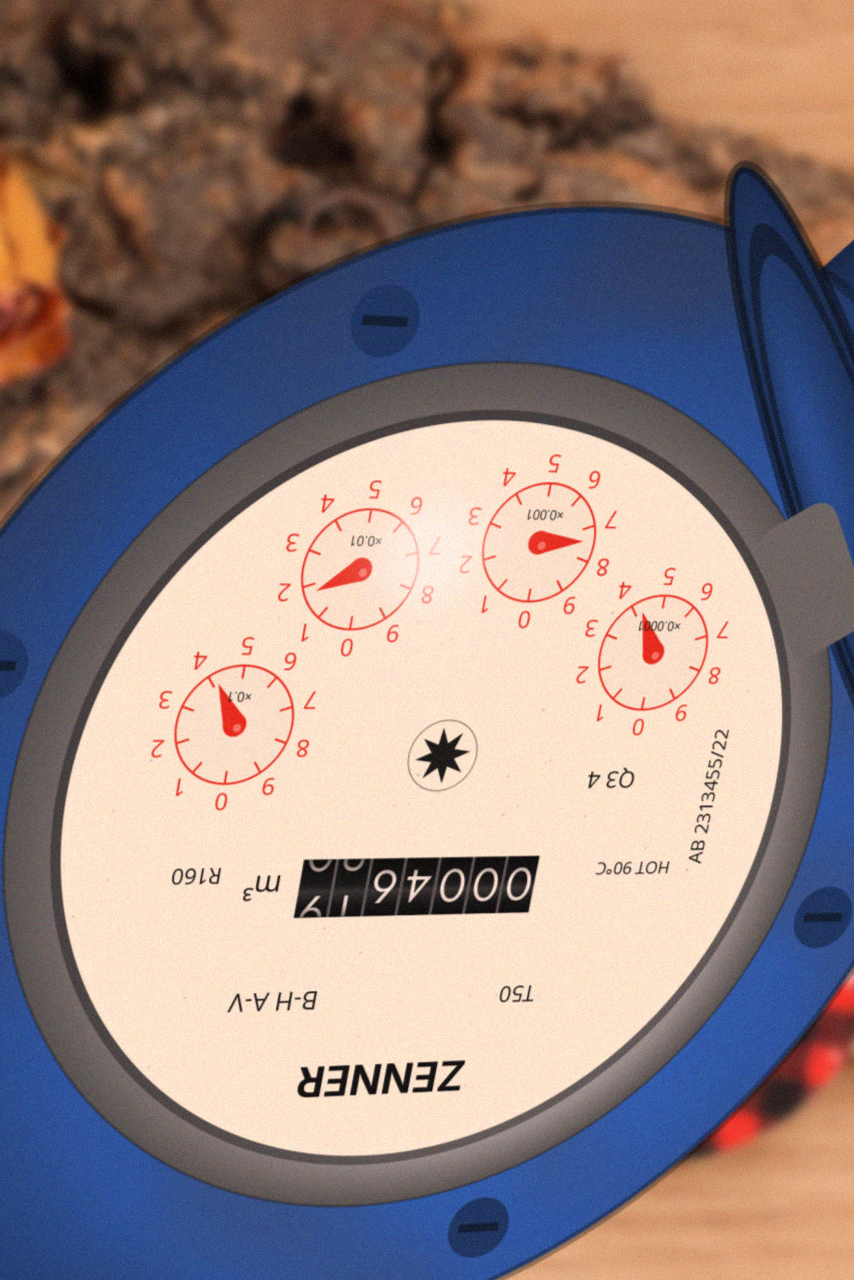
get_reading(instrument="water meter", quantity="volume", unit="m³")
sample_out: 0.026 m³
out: 4619.4174 m³
